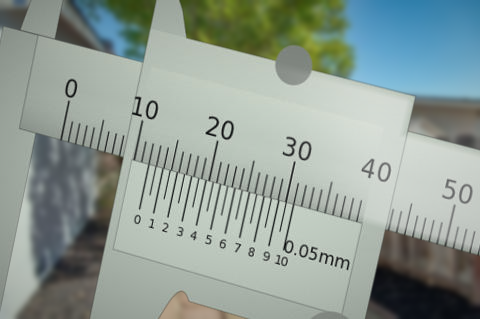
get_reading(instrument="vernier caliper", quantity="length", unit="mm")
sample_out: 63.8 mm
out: 12.0 mm
